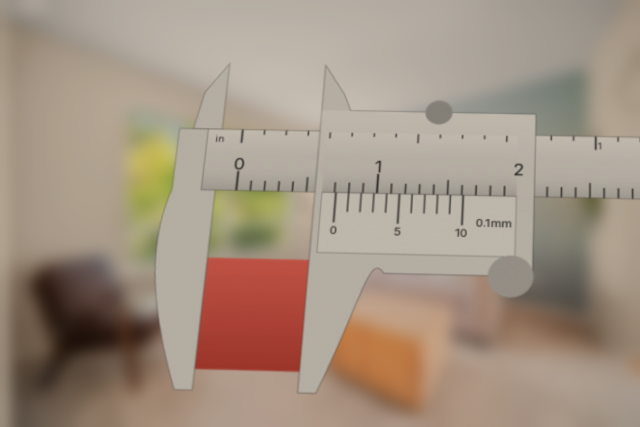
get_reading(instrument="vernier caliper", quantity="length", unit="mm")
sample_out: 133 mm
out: 7.1 mm
